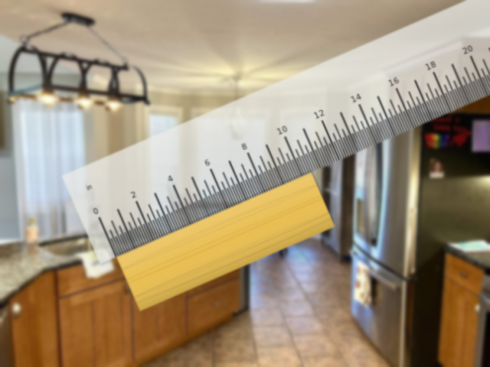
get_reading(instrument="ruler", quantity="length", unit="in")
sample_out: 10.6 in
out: 10.5 in
